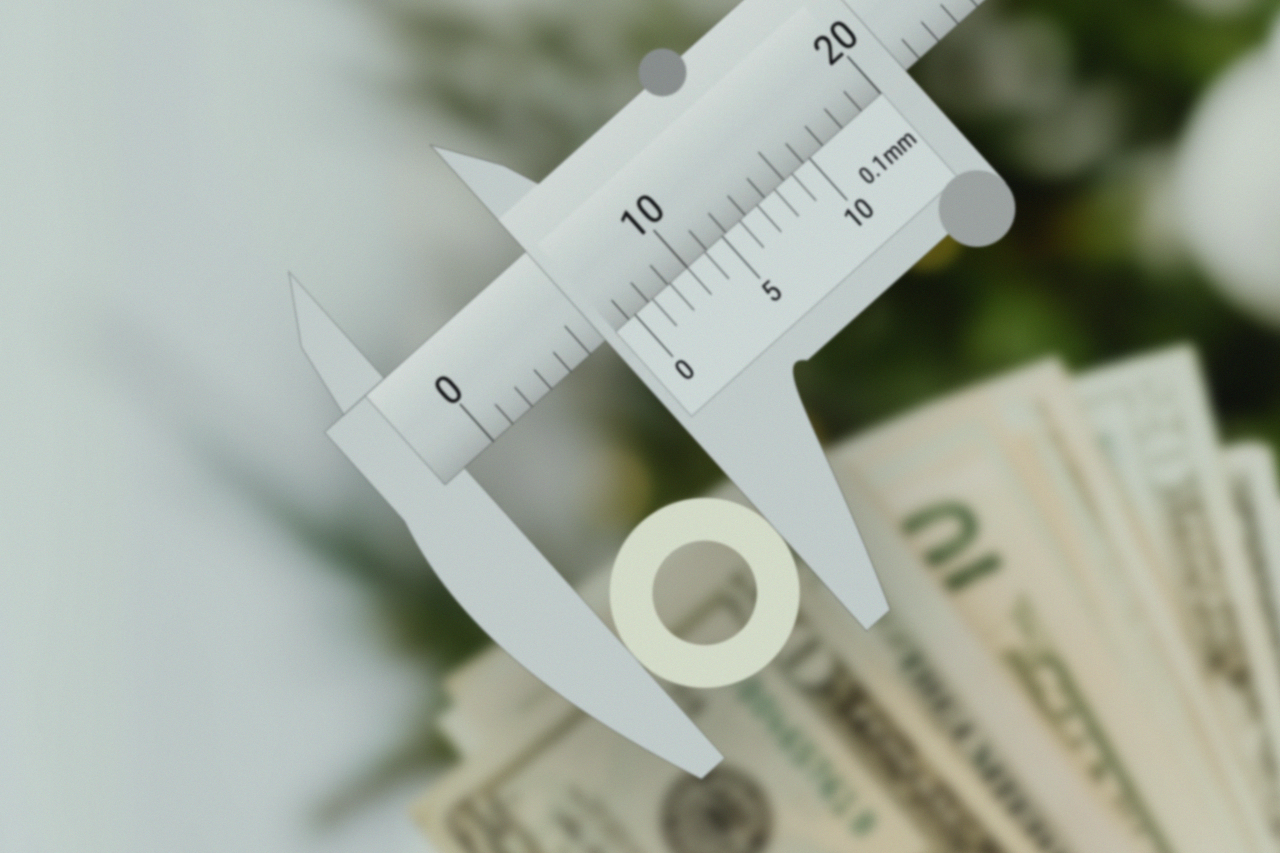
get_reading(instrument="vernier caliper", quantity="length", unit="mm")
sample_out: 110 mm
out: 7.3 mm
